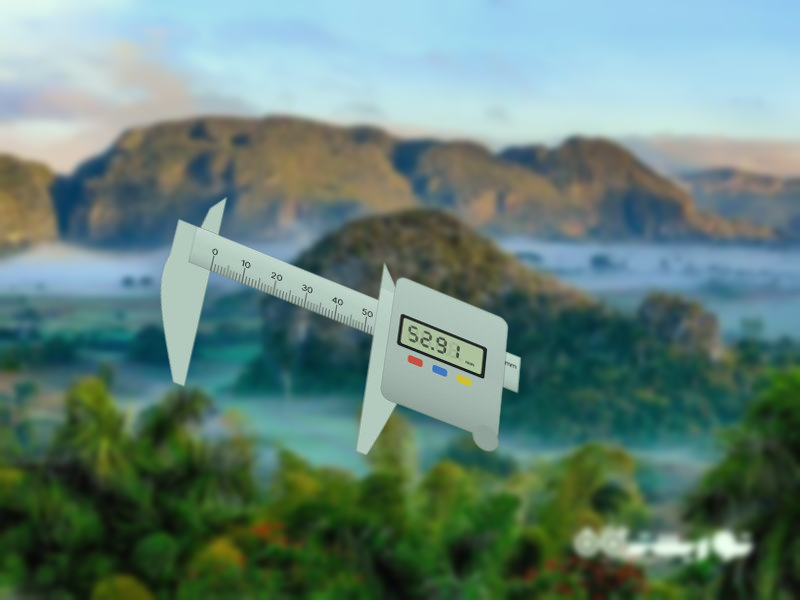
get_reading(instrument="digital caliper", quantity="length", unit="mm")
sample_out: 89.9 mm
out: 52.91 mm
